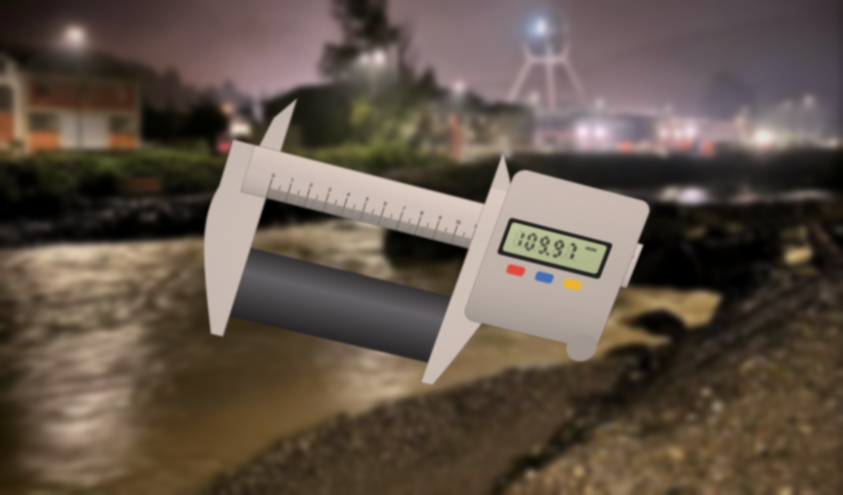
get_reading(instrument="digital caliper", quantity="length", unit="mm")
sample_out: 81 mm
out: 109.97 mm
